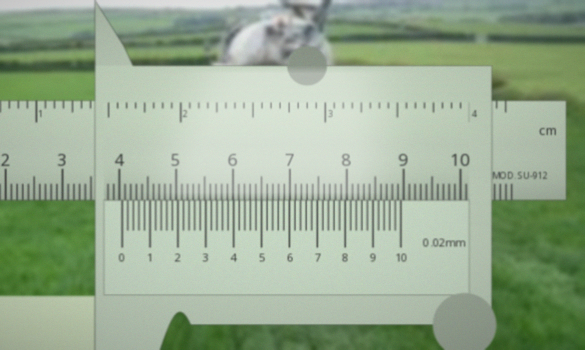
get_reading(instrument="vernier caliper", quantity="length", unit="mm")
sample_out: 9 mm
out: 40.5 mm
